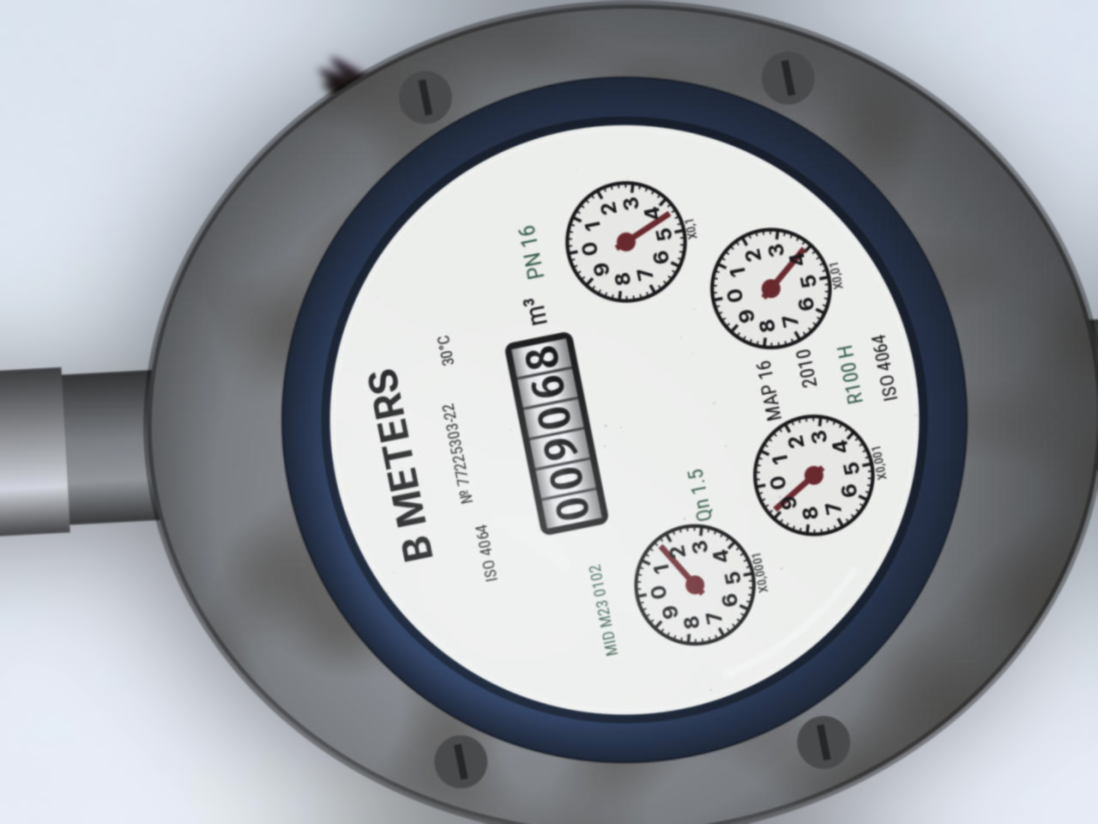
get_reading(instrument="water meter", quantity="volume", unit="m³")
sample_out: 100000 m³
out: 9068.4391 m³
